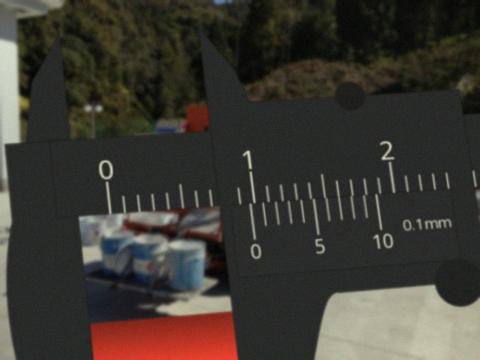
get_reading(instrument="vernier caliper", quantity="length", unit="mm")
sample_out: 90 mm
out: 9.7 mm
